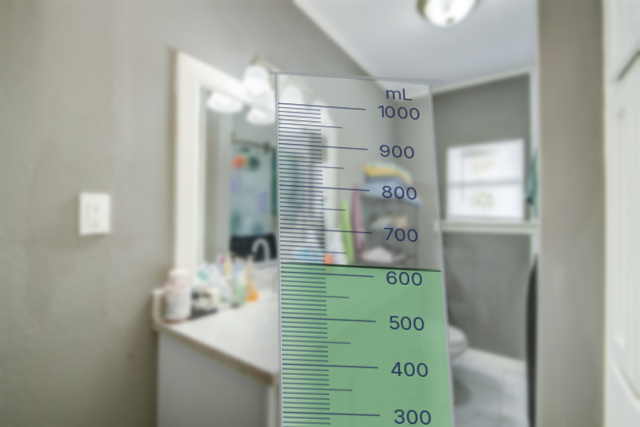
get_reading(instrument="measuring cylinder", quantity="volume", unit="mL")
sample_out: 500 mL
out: 620 mL
